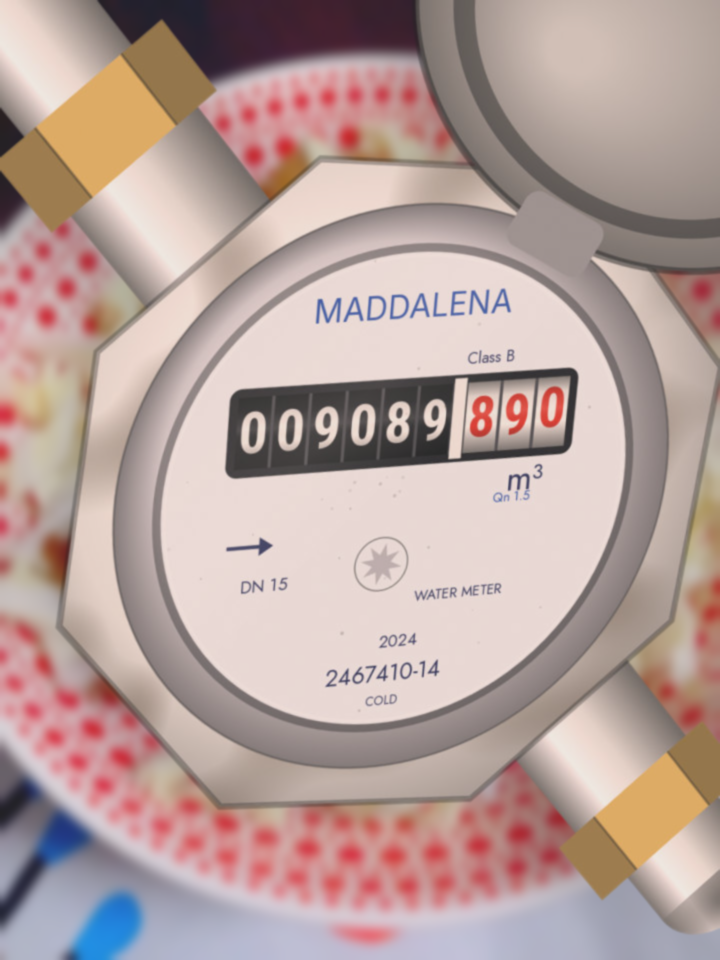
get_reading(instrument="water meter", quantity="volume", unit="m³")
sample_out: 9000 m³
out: 9089.890 m³
